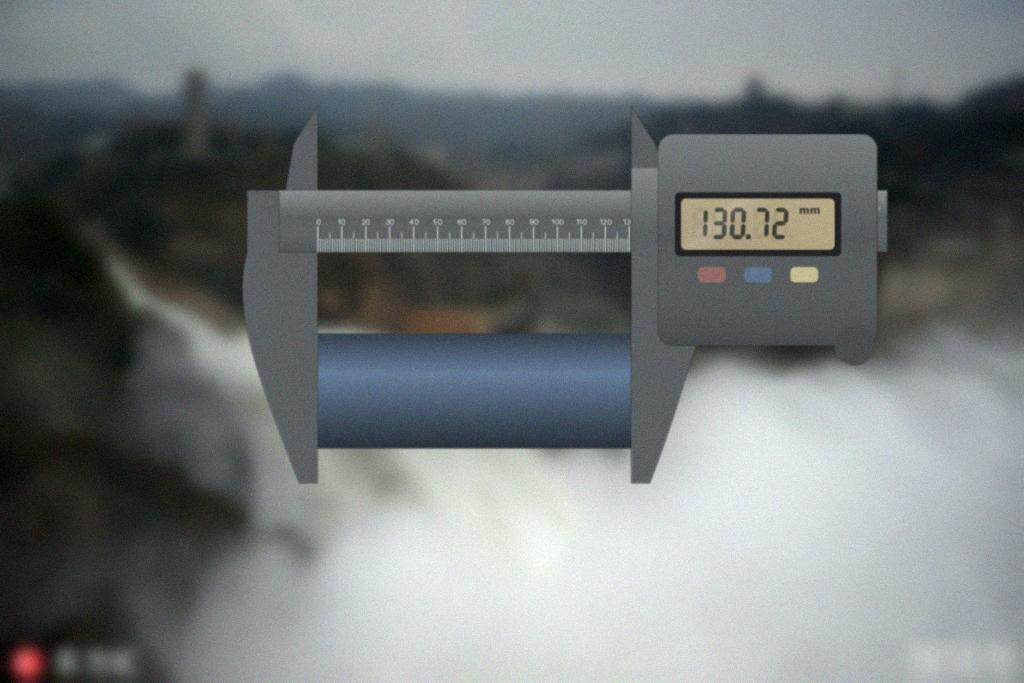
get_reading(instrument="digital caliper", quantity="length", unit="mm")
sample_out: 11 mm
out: 130.72 mm
